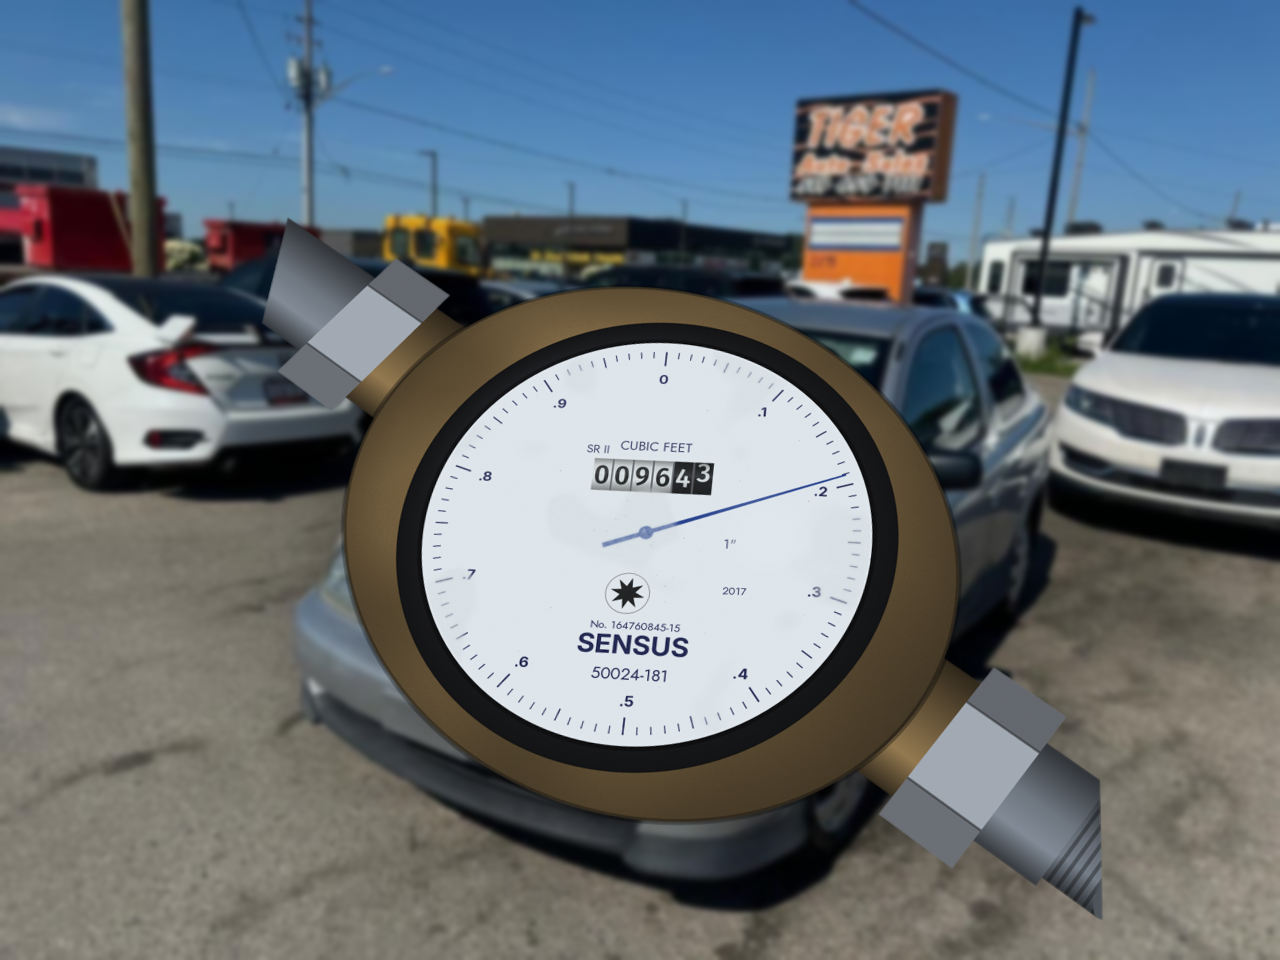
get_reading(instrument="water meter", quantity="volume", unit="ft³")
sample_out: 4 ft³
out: 9643.19 ft³
